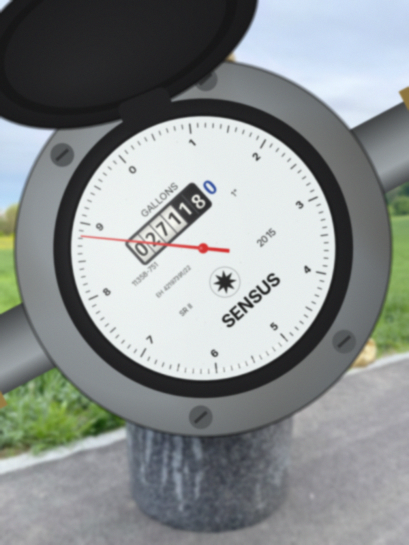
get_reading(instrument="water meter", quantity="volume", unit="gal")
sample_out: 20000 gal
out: 271178.8 gal
